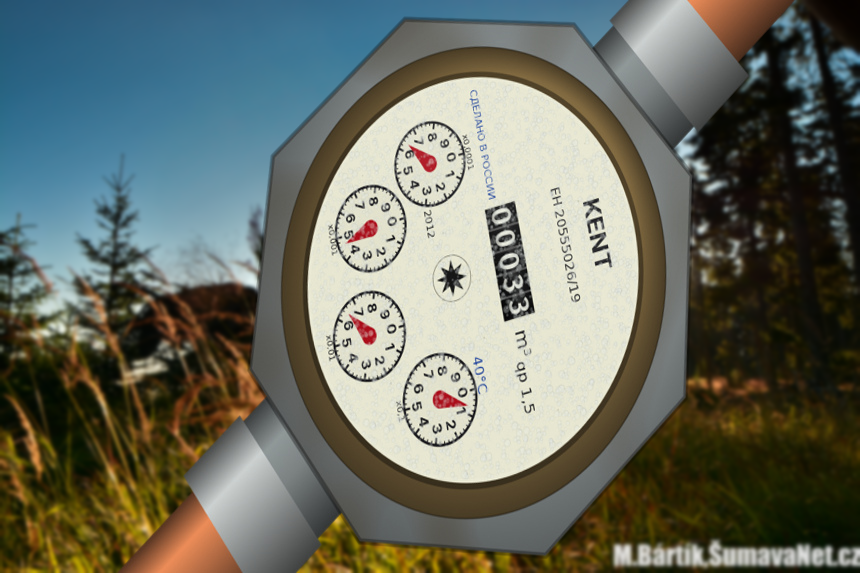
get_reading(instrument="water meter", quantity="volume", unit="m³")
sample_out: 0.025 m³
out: 33.0646 m³
